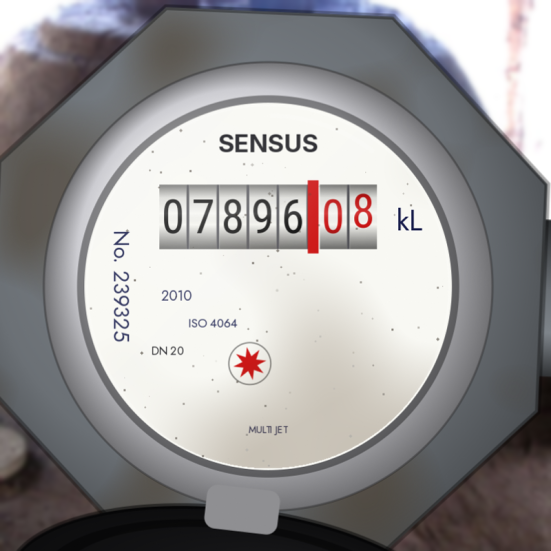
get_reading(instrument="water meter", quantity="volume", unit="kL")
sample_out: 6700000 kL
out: 7896.08 kL
